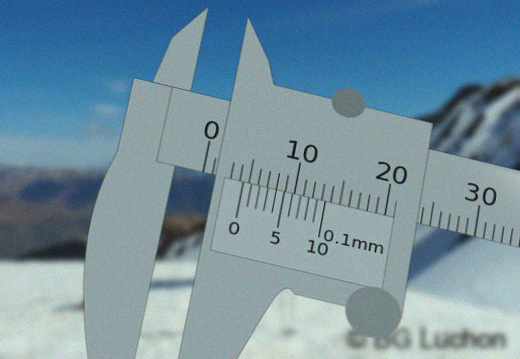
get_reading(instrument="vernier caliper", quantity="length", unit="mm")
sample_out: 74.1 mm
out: 4.4 mm
